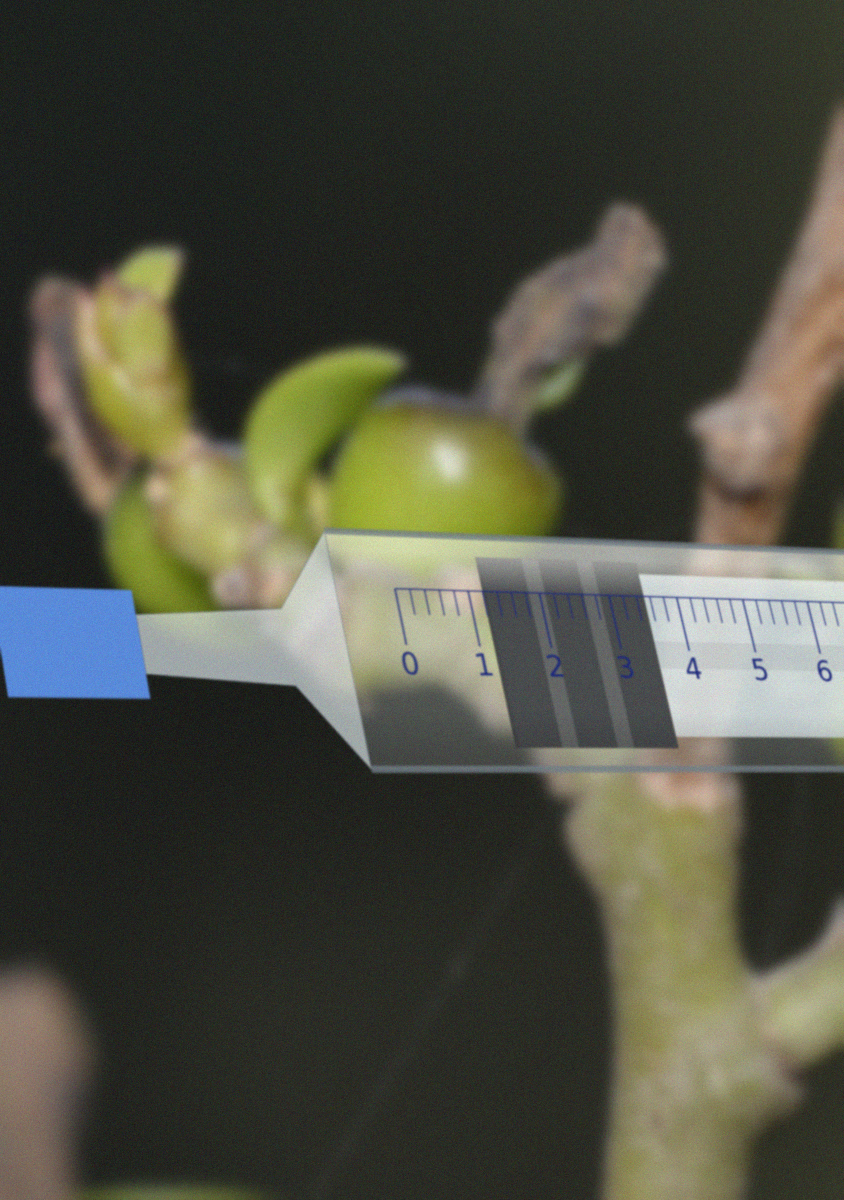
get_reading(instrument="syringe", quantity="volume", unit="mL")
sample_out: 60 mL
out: 1.2 mL
